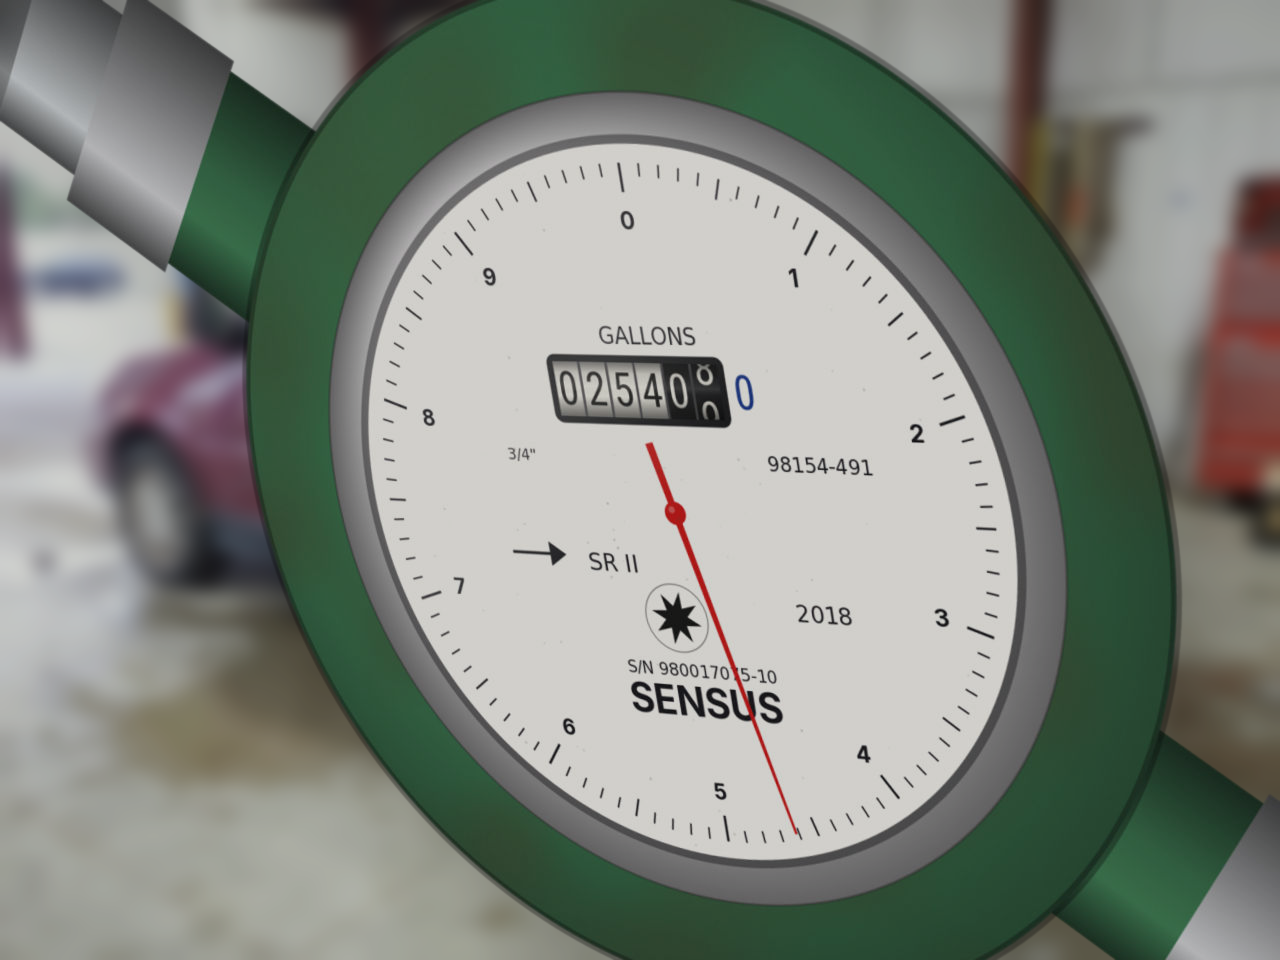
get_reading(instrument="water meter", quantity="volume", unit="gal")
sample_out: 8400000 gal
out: 254084.6 gal
